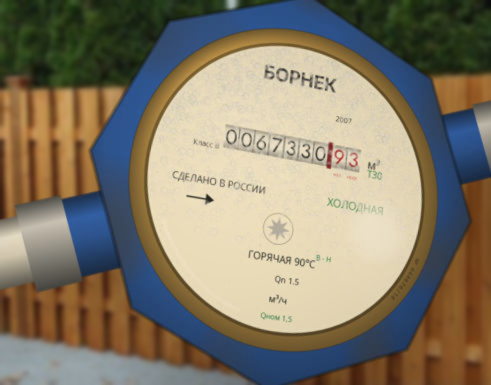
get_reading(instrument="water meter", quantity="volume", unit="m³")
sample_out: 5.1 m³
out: 67330.93 m³
